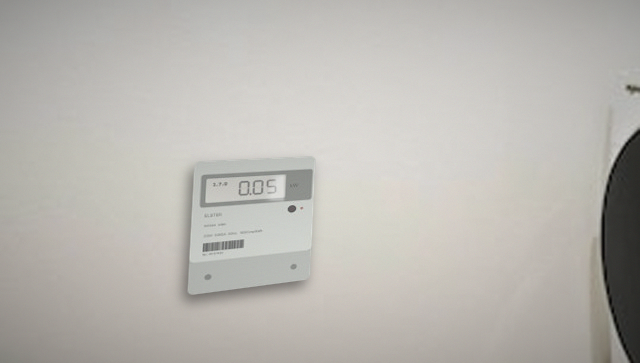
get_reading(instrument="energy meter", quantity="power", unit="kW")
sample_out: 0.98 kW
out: 0.05 kW
